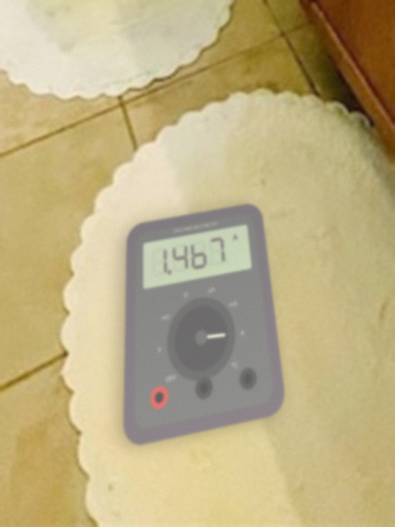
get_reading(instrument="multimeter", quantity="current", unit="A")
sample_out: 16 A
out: 1.467 A
